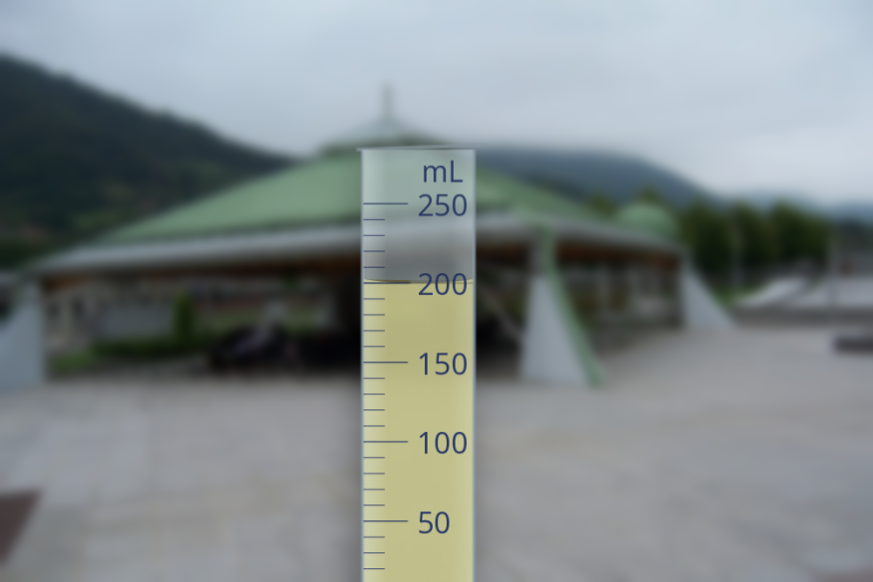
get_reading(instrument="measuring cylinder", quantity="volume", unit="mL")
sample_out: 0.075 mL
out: 200 mL
